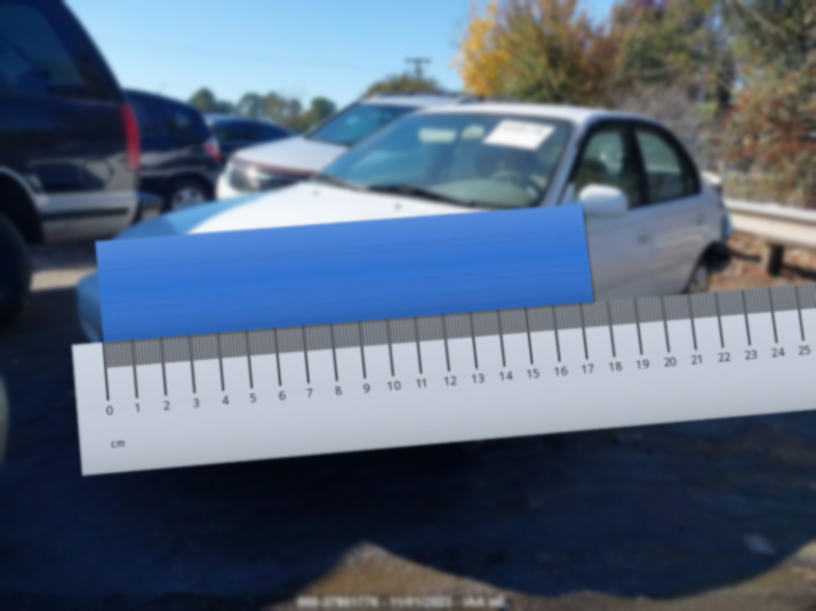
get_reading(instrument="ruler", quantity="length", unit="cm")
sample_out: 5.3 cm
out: 17.5 cm
